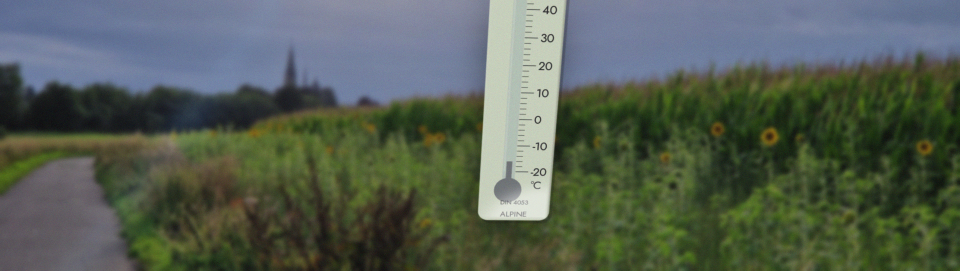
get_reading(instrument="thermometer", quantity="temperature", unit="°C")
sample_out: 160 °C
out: -16 °C
